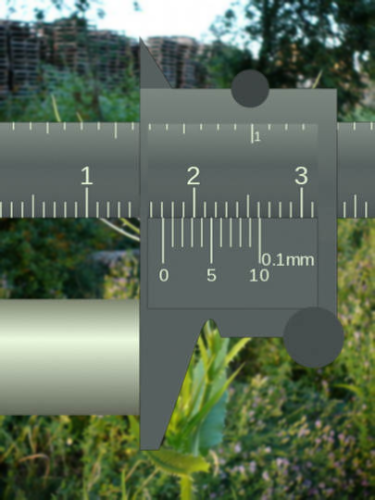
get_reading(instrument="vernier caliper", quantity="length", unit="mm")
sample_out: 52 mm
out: 17.1 mm
